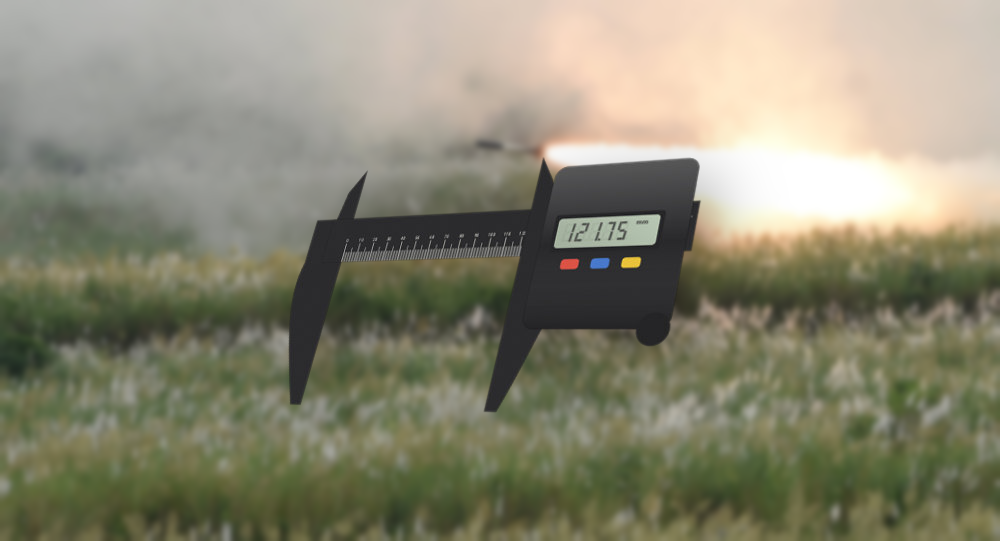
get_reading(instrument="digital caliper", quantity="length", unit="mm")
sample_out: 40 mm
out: 121.75 mm
